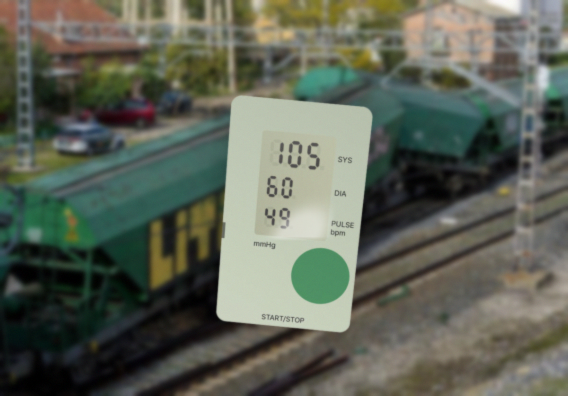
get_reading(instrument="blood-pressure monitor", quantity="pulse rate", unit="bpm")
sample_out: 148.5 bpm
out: 49 bpm
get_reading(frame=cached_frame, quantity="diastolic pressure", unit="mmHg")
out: 60 mmHg
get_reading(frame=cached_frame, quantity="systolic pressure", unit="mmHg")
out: 105 mmHg
